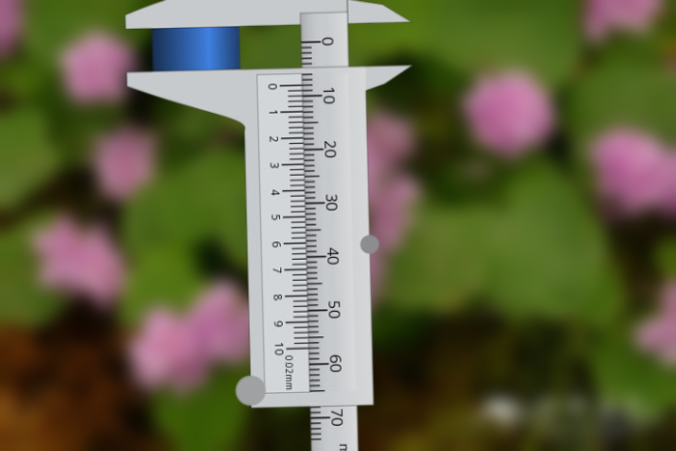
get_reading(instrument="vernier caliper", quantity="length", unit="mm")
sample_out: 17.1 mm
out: 8.0 mm
